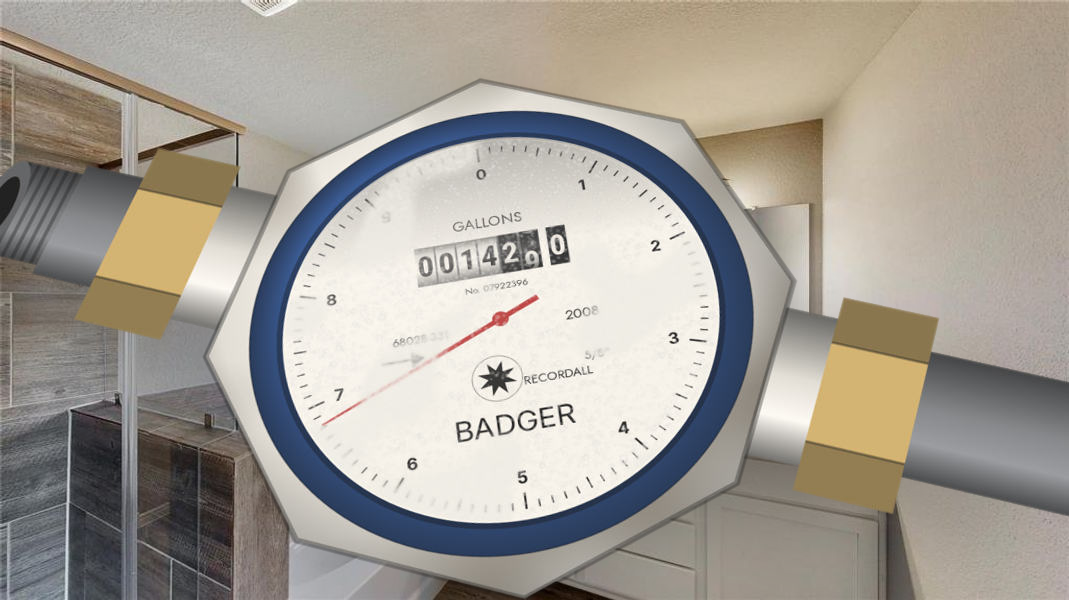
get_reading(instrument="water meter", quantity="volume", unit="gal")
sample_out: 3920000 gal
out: 14286.8 gal
